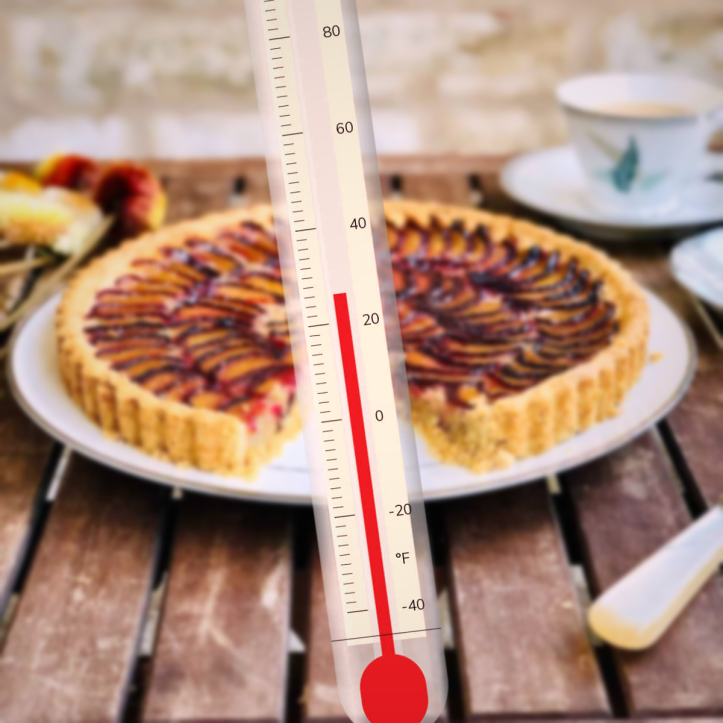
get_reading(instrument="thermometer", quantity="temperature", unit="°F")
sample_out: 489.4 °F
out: 26 °F
